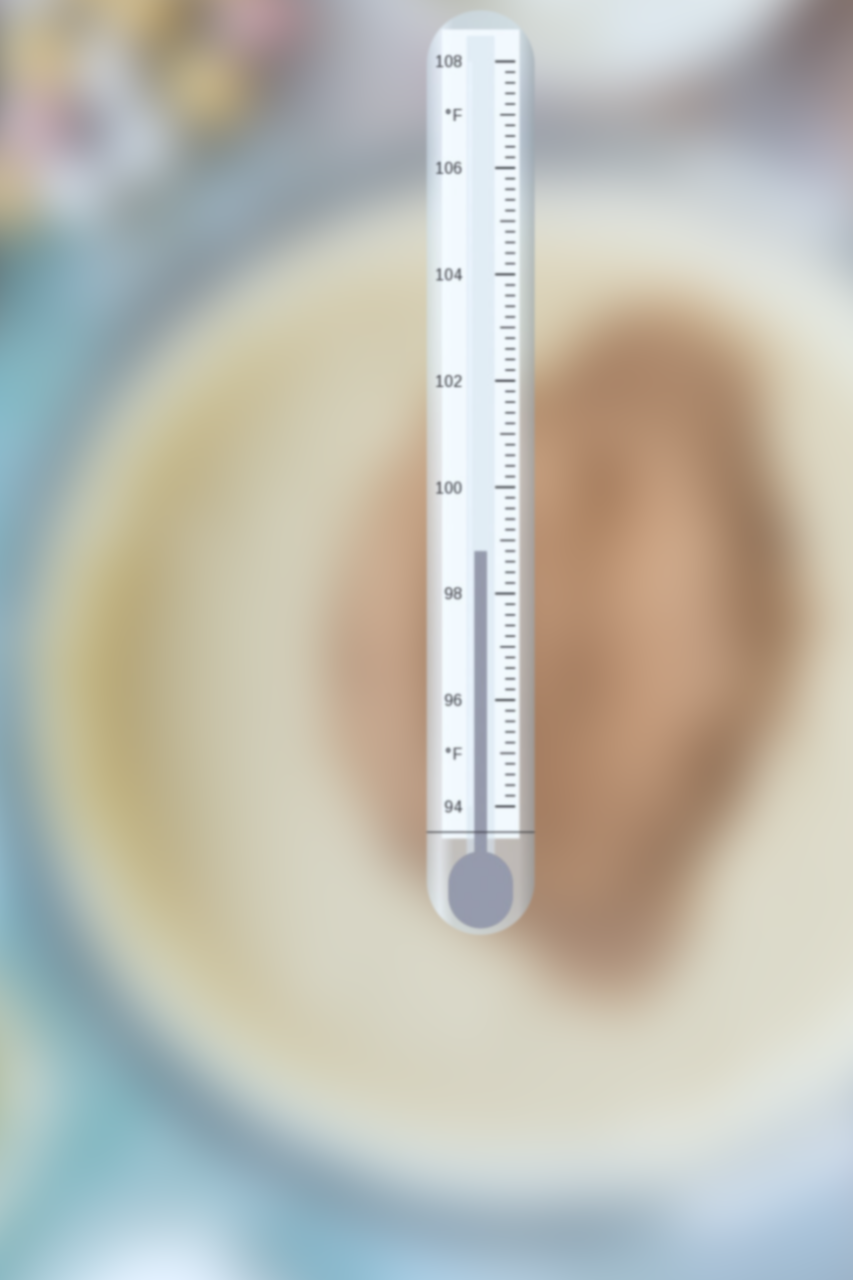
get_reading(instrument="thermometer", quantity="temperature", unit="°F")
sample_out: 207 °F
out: 98.8 °F
